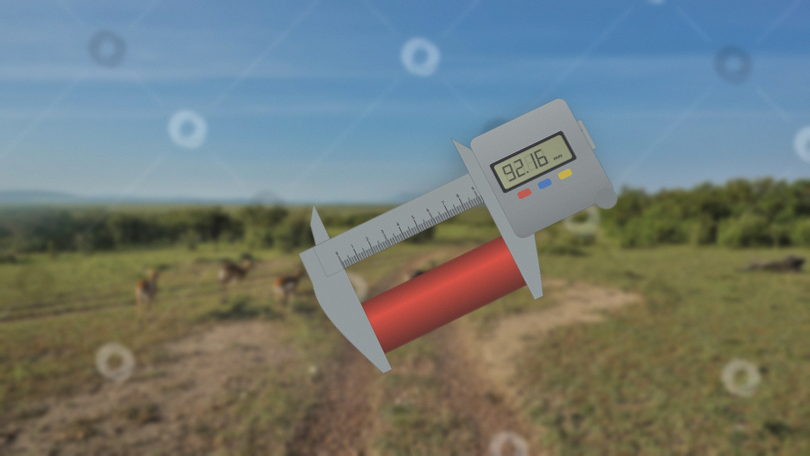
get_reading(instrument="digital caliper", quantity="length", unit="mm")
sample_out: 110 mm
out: 92.16 mm
